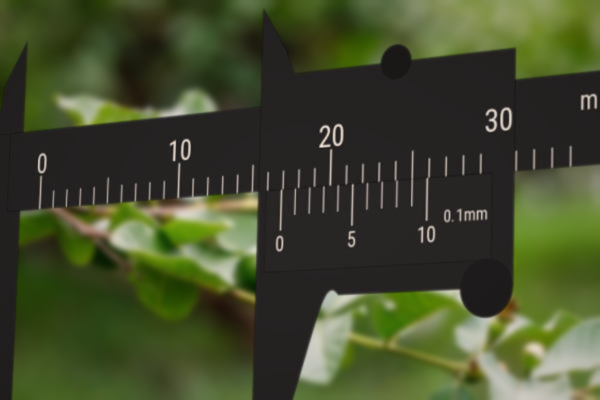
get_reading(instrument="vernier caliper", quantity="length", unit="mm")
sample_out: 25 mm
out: 16.9 mm
